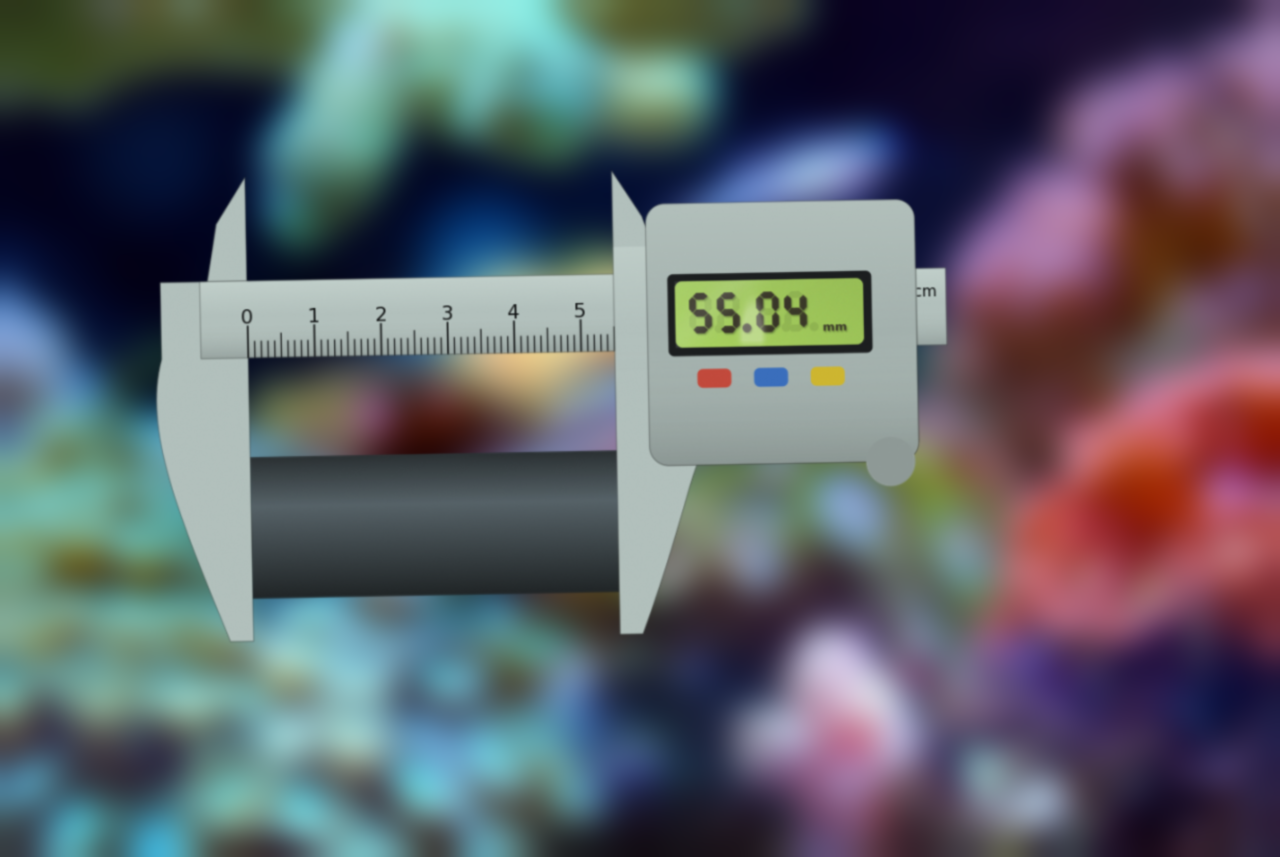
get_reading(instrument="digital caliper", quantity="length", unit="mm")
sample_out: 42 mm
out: 55.04 mm
